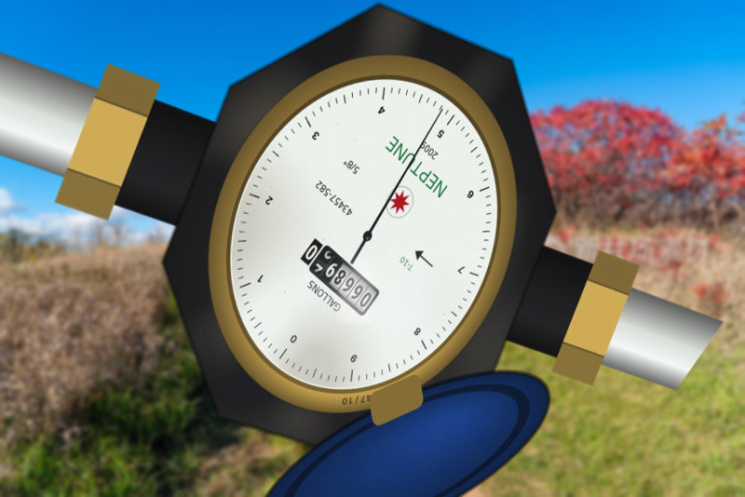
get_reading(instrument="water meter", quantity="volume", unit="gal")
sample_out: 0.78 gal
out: 668924.8 gal
